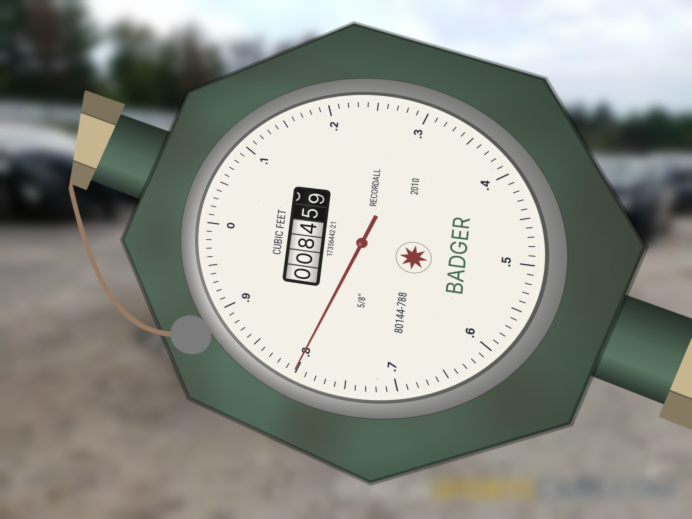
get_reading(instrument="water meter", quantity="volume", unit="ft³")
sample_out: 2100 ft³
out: 8458.80 ft³
